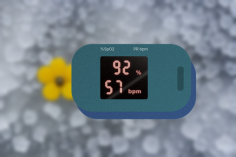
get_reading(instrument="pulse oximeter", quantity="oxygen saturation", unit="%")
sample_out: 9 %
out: 92 %
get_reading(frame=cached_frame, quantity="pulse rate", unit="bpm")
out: 57 bpm
